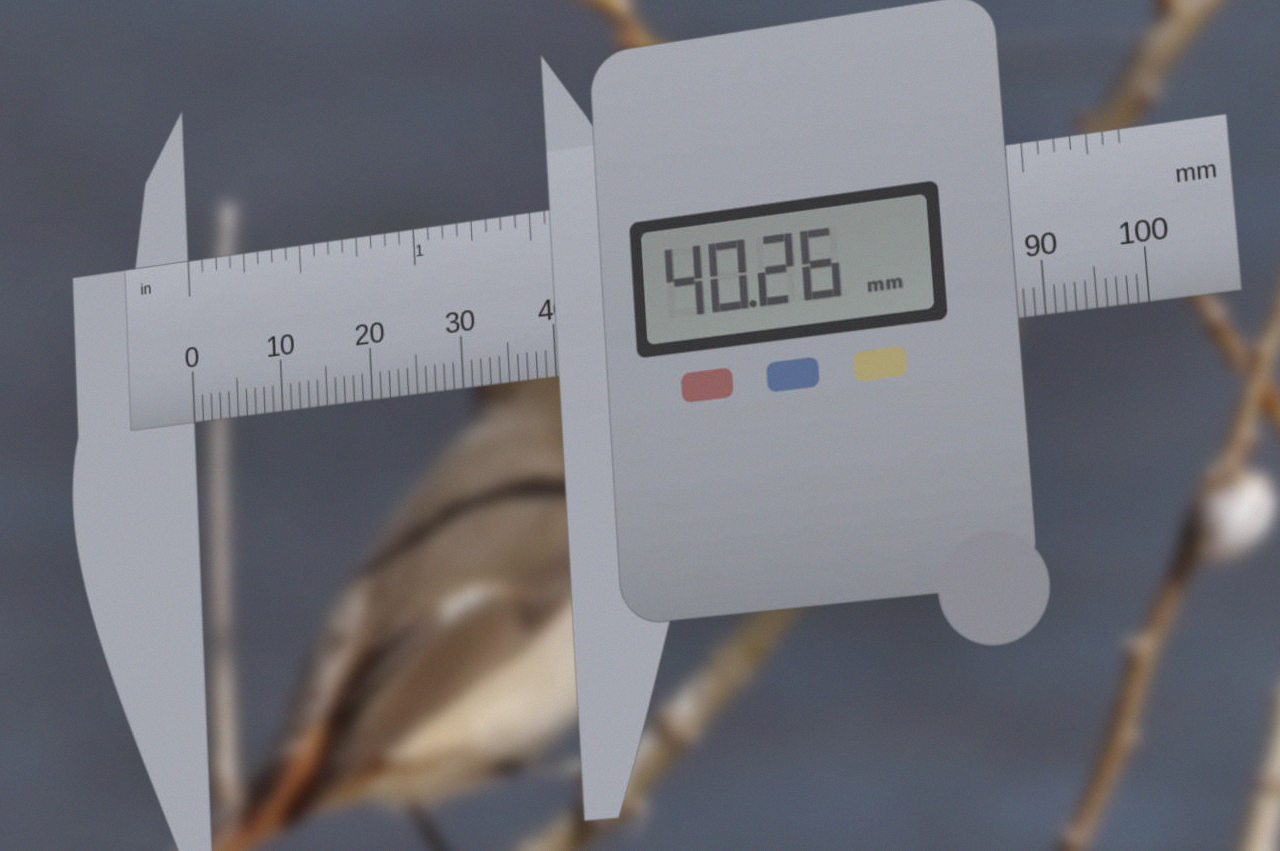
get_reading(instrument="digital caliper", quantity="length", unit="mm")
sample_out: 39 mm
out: 40.26 mm
